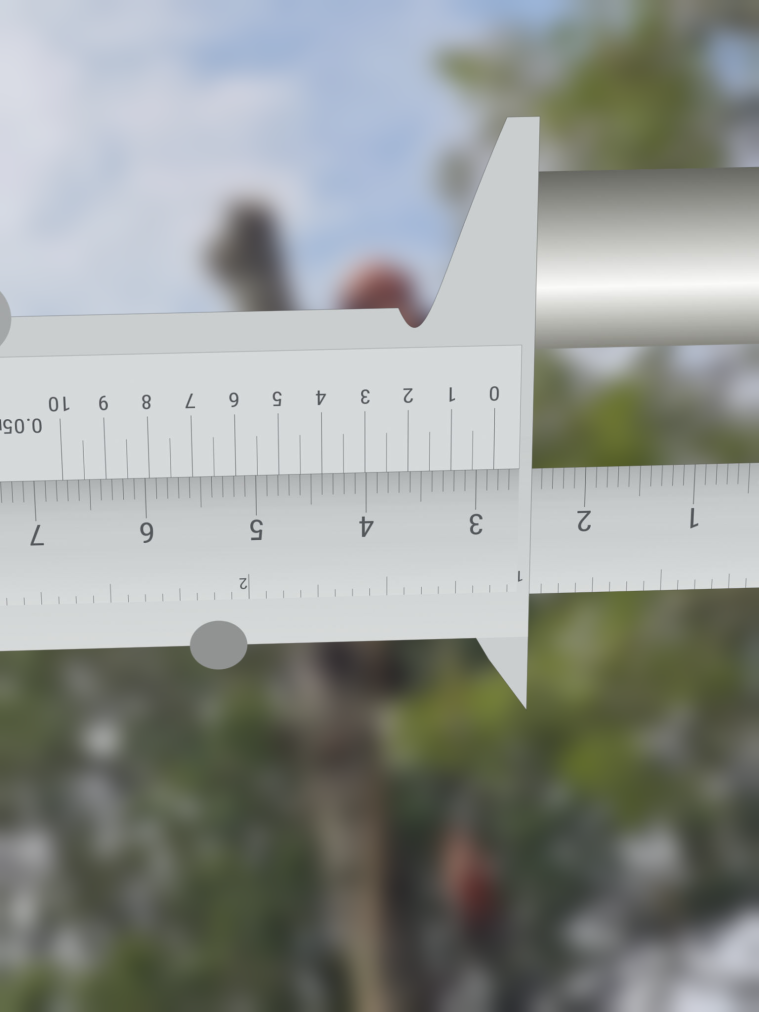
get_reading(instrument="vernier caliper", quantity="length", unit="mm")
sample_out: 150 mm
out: 28.4 mm
